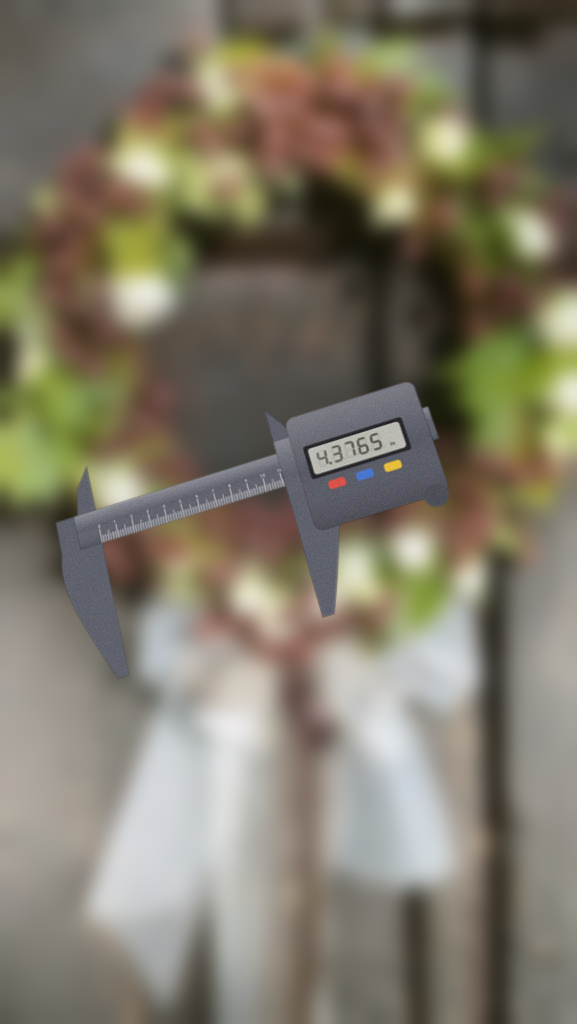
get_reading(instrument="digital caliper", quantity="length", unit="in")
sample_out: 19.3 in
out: 4.3765 in
